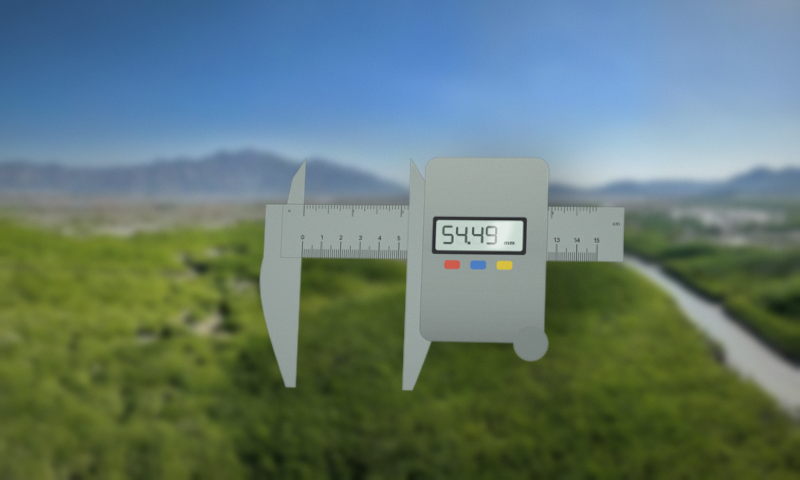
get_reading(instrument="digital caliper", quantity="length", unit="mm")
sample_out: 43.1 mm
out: 54.49 mm
